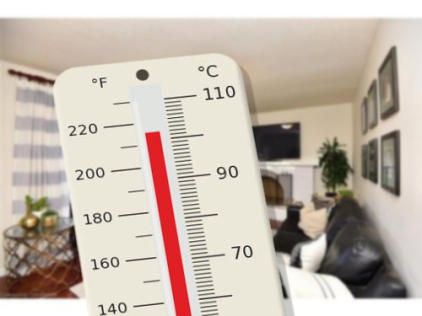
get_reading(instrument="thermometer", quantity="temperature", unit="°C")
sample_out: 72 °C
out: 102 °C
